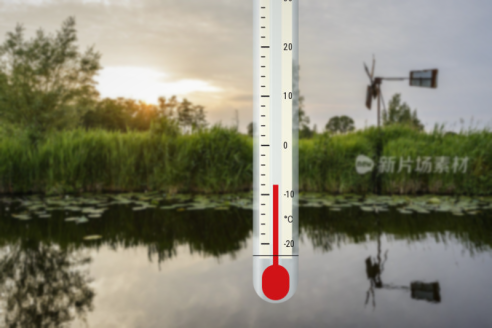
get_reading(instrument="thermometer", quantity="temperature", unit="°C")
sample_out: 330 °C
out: -8 °C
